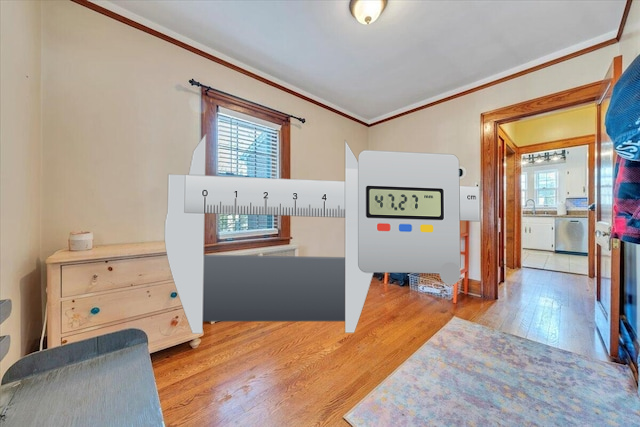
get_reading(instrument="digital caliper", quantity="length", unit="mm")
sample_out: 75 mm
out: 47.27 mm
